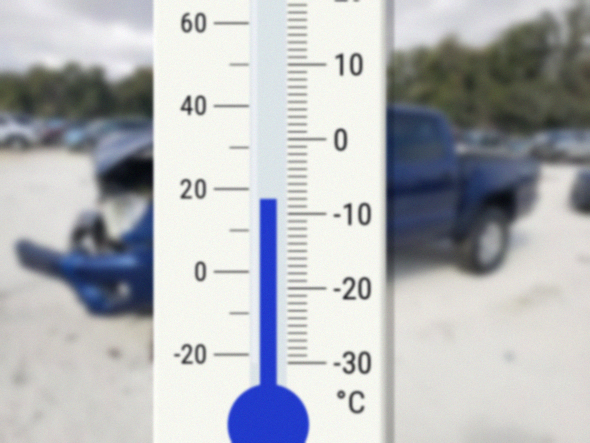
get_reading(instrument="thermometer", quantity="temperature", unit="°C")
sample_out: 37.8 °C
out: -8 °C
